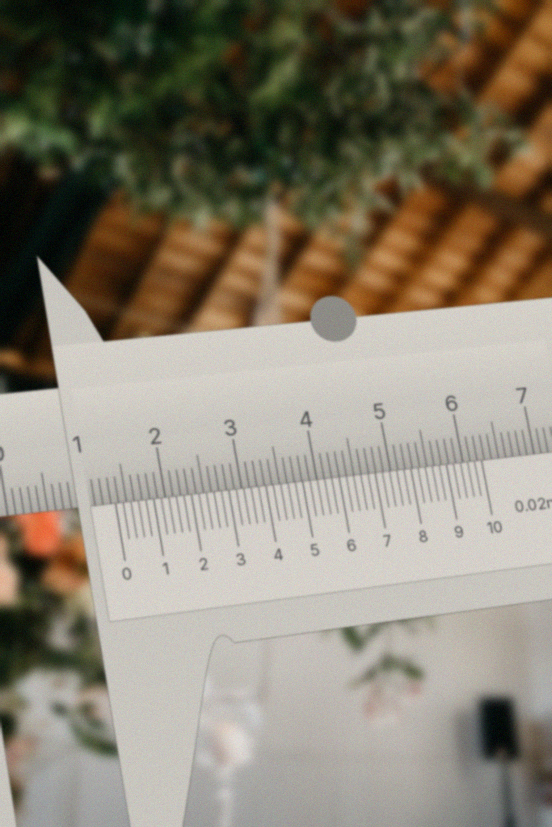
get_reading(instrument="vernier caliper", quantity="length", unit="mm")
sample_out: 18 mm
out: 13.6 mm
